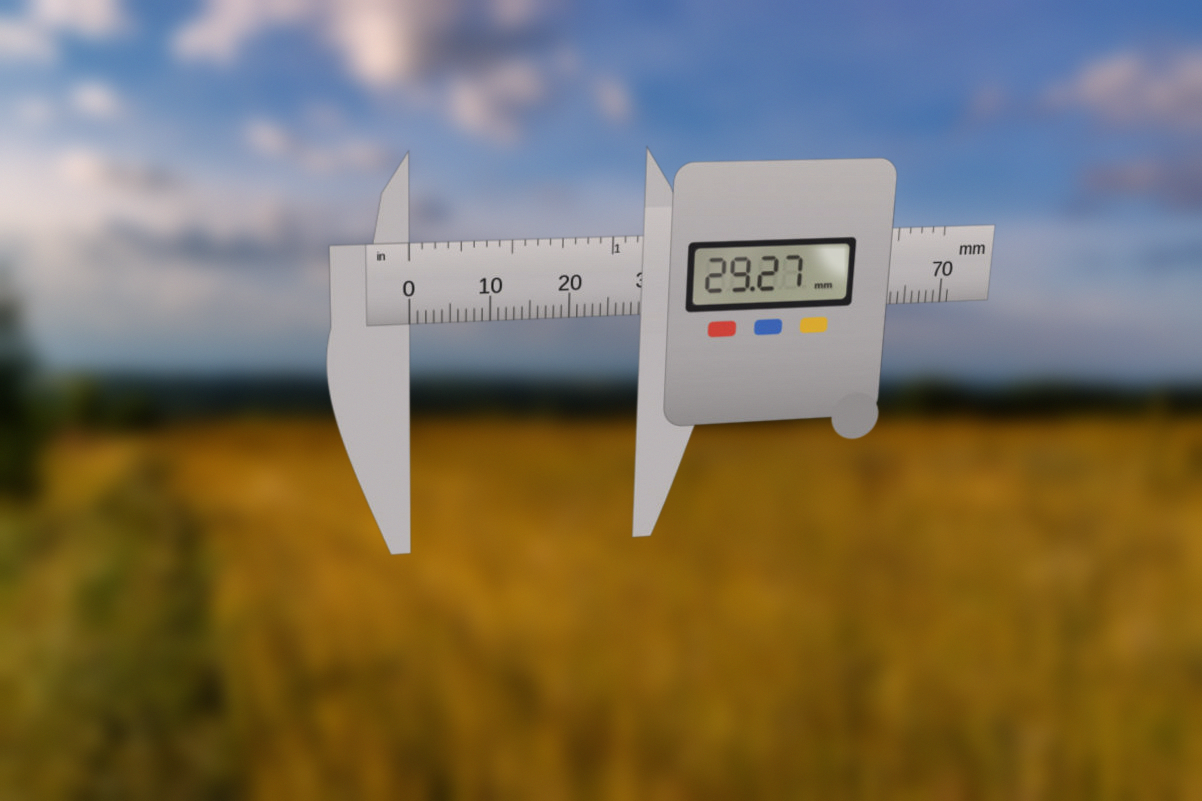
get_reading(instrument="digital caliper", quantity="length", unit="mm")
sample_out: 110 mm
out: 29.27 mm
